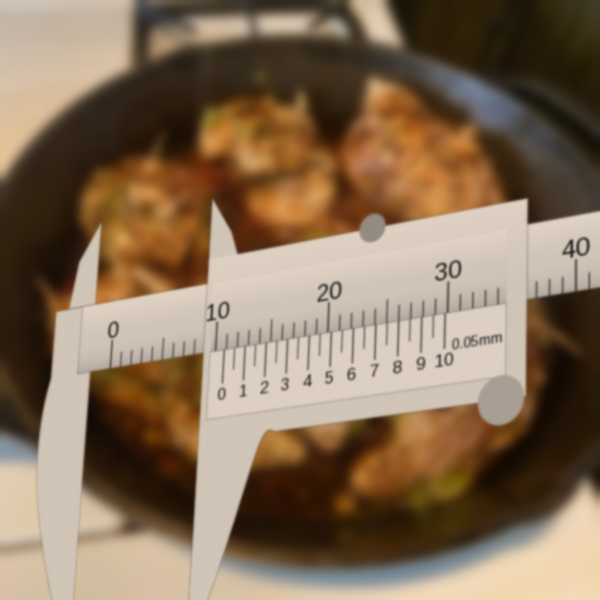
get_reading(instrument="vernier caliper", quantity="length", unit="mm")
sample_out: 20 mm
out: 10.8 mm
